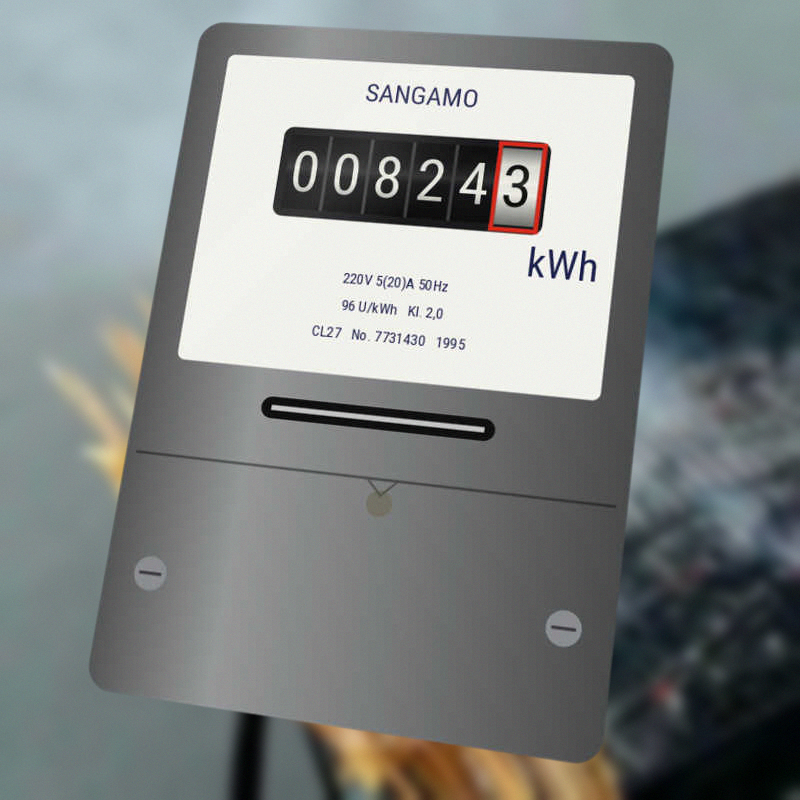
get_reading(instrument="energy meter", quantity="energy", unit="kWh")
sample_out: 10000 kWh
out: 824.3 kWh
